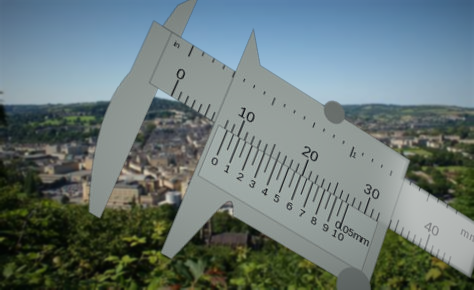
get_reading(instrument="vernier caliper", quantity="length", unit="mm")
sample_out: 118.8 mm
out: 8.4 mm
